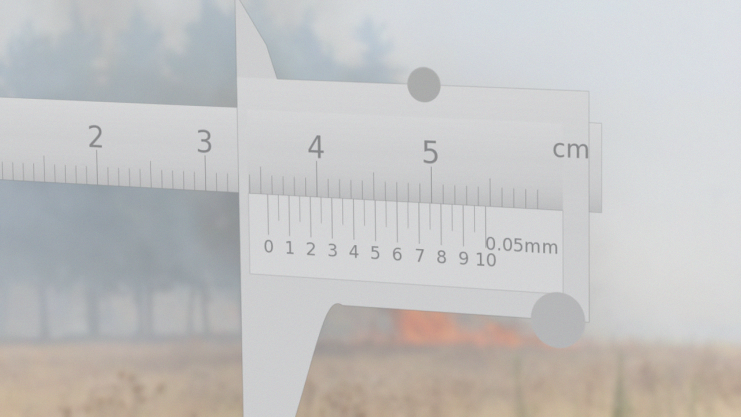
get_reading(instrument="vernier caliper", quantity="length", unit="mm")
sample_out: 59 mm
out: 35.6 mm
